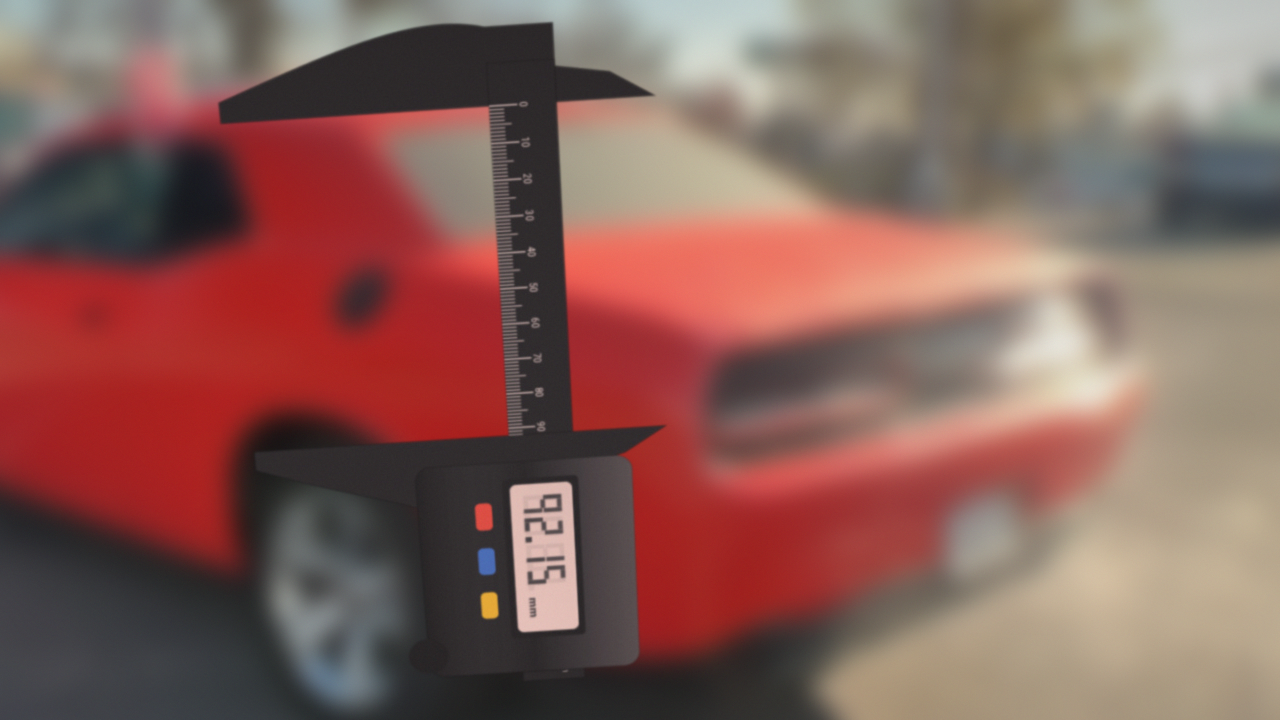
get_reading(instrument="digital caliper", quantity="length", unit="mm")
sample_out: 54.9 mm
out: 92.15 mm
